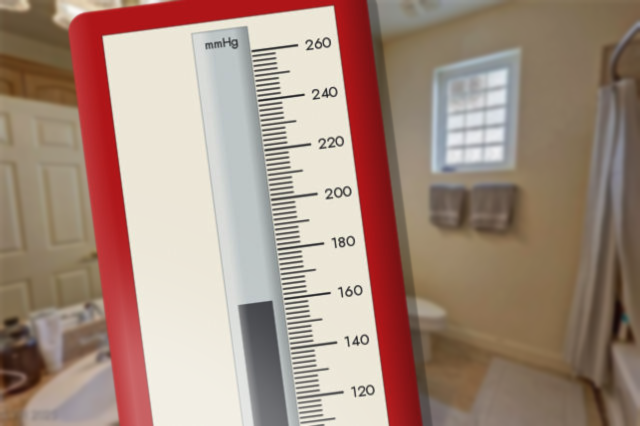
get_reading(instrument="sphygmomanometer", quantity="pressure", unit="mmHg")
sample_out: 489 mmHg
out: 160 mmHg
